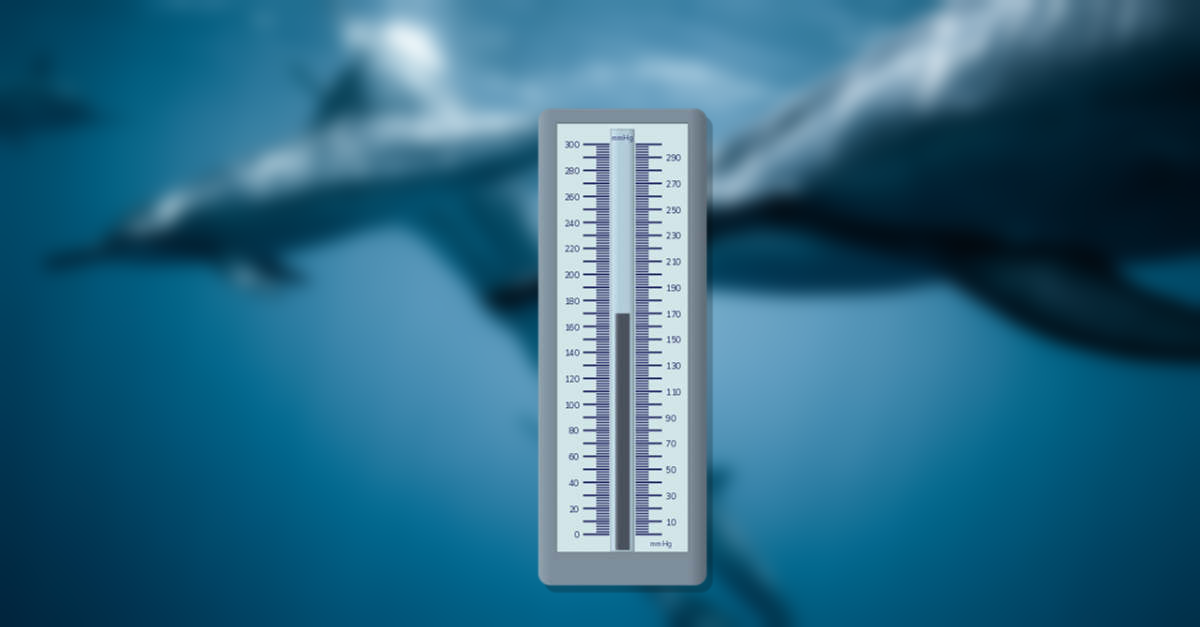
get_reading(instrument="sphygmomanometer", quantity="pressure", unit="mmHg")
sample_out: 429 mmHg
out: 170 mmHg
